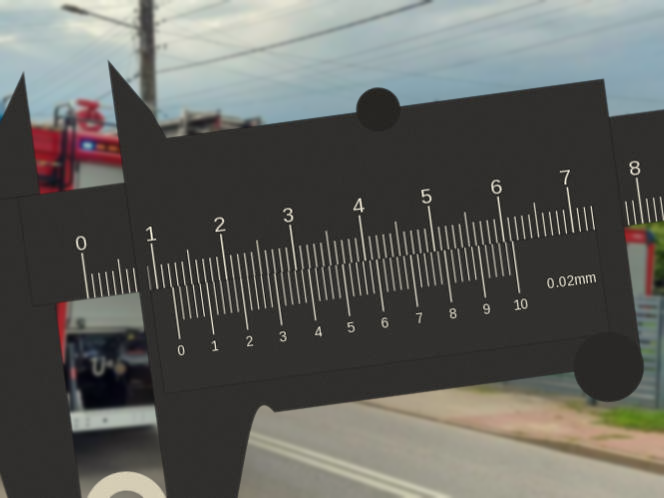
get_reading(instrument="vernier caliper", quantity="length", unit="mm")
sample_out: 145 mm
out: 12.2 mm
